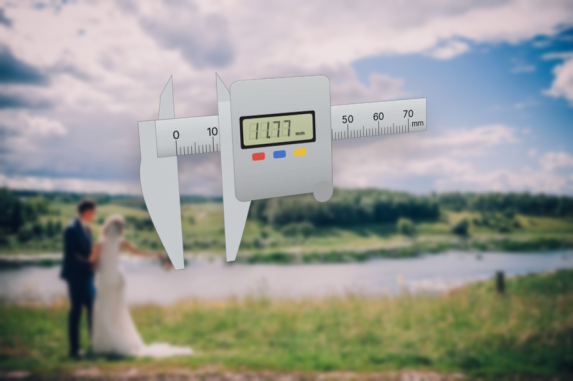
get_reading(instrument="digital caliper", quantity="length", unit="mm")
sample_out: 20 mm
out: 11.77 mm
